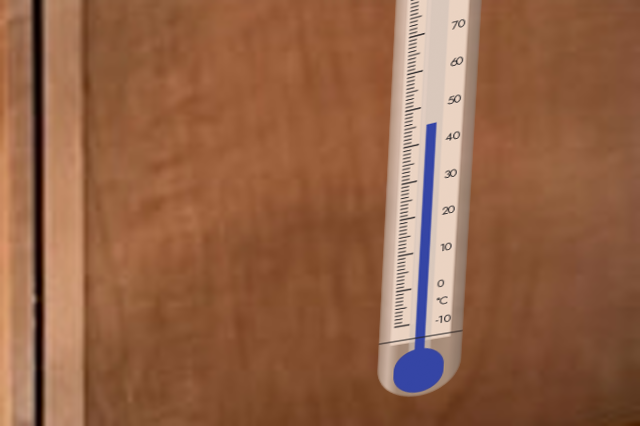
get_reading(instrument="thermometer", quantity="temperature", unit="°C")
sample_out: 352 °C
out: 45 °C
